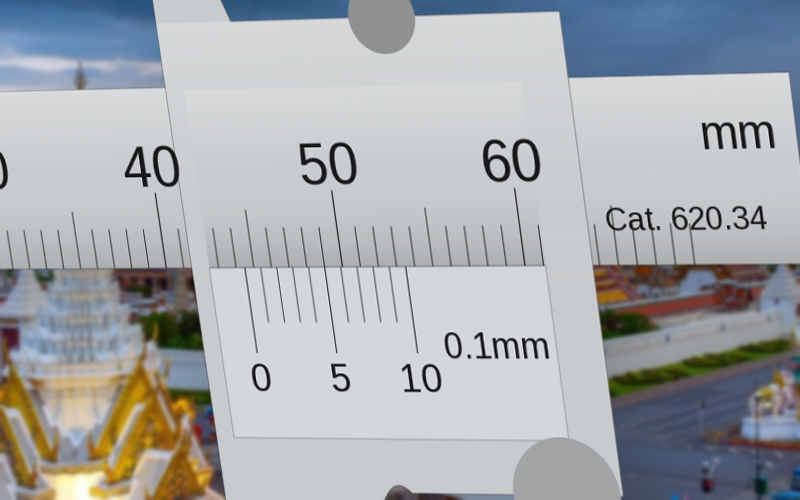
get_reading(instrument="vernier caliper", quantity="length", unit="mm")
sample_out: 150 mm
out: 44.5 mm
